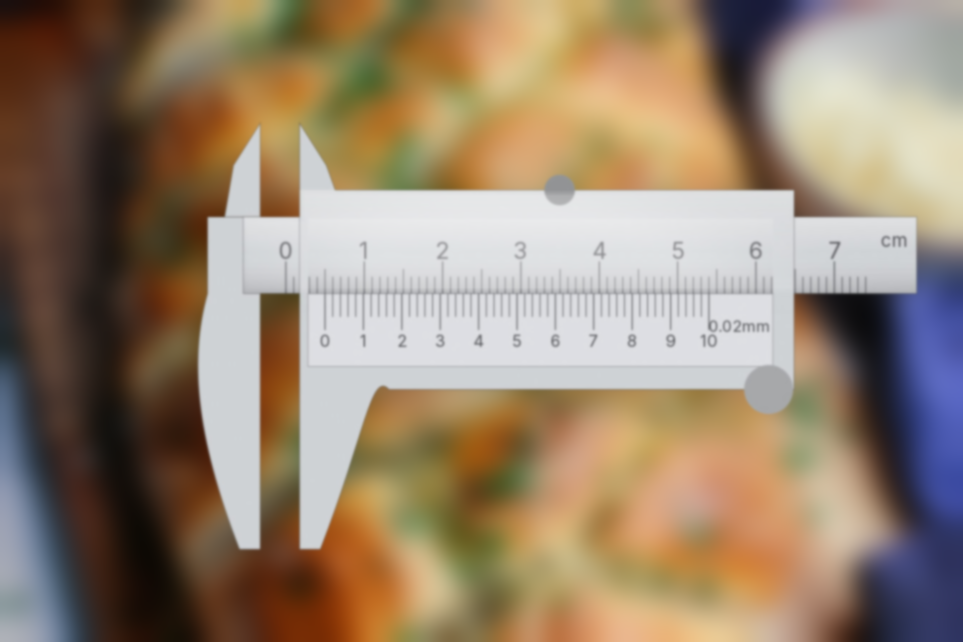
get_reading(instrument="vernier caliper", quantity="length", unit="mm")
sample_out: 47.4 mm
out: 5.0 mm
